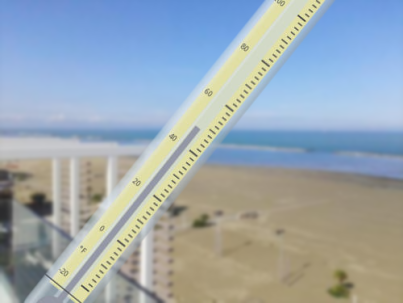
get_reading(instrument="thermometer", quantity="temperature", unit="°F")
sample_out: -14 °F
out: 48 °F
